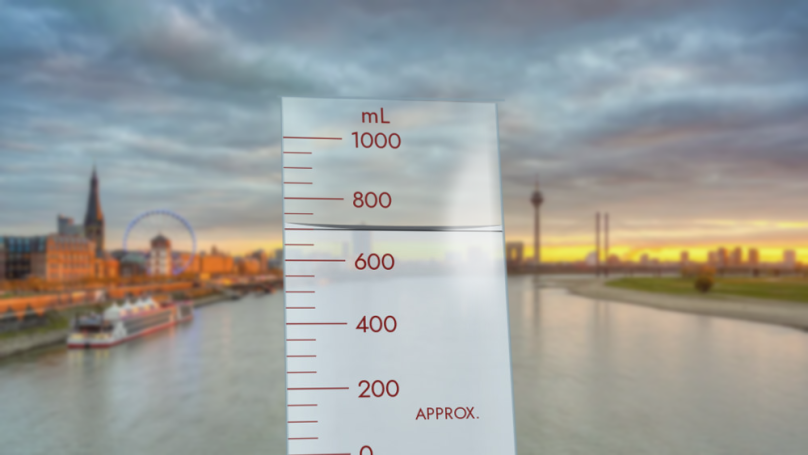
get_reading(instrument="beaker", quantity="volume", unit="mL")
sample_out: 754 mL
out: 700 mL
